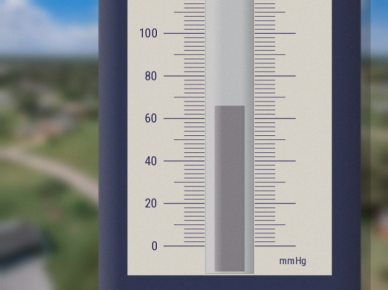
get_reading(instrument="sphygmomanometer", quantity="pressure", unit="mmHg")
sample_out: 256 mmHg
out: 66 mmHg
